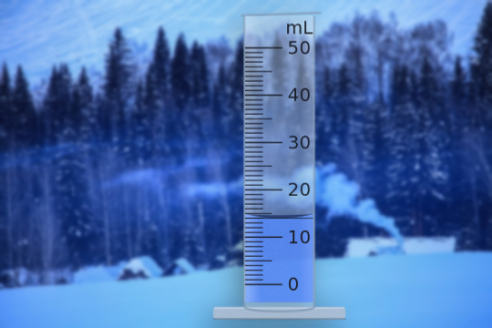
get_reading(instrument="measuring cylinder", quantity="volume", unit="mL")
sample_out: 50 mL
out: 14 mL
